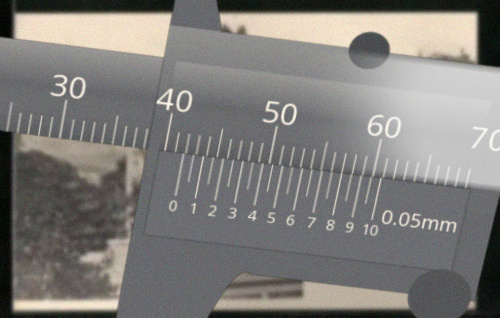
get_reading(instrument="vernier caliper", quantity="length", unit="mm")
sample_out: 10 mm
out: 41.8 mm
